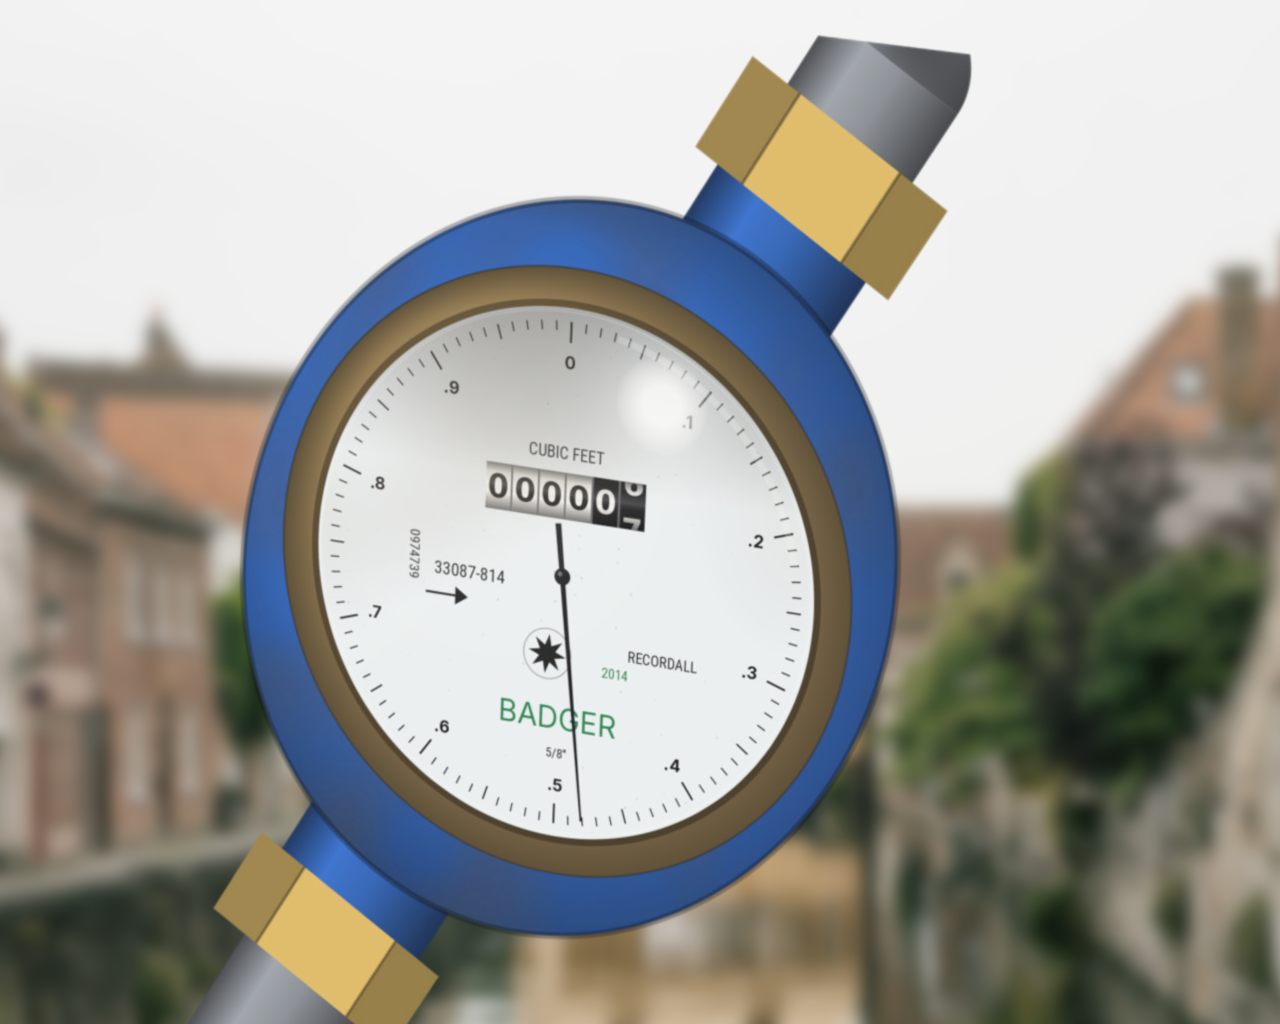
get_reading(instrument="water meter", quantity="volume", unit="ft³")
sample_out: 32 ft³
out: 6.48 ft³
